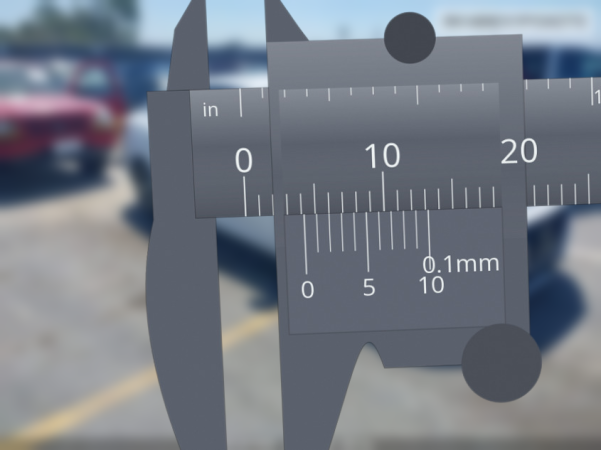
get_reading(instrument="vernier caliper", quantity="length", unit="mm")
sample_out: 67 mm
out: 4.2 mm
